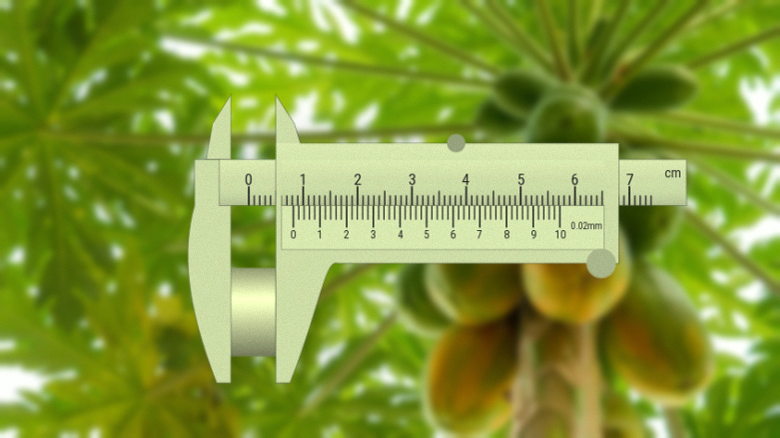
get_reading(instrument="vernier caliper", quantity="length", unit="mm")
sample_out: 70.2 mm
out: 8.2 mm
